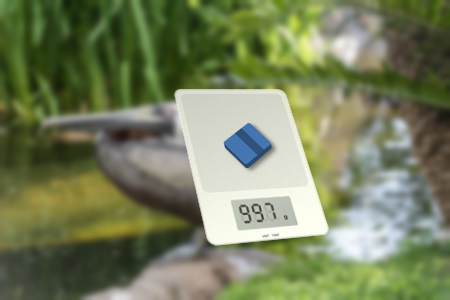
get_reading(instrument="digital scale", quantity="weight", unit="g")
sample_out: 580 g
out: 997 g
